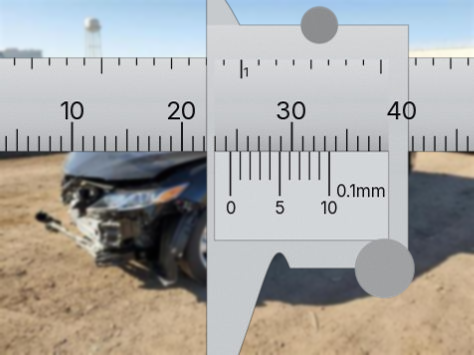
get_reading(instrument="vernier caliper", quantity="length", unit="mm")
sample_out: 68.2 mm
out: 24.4 mm
